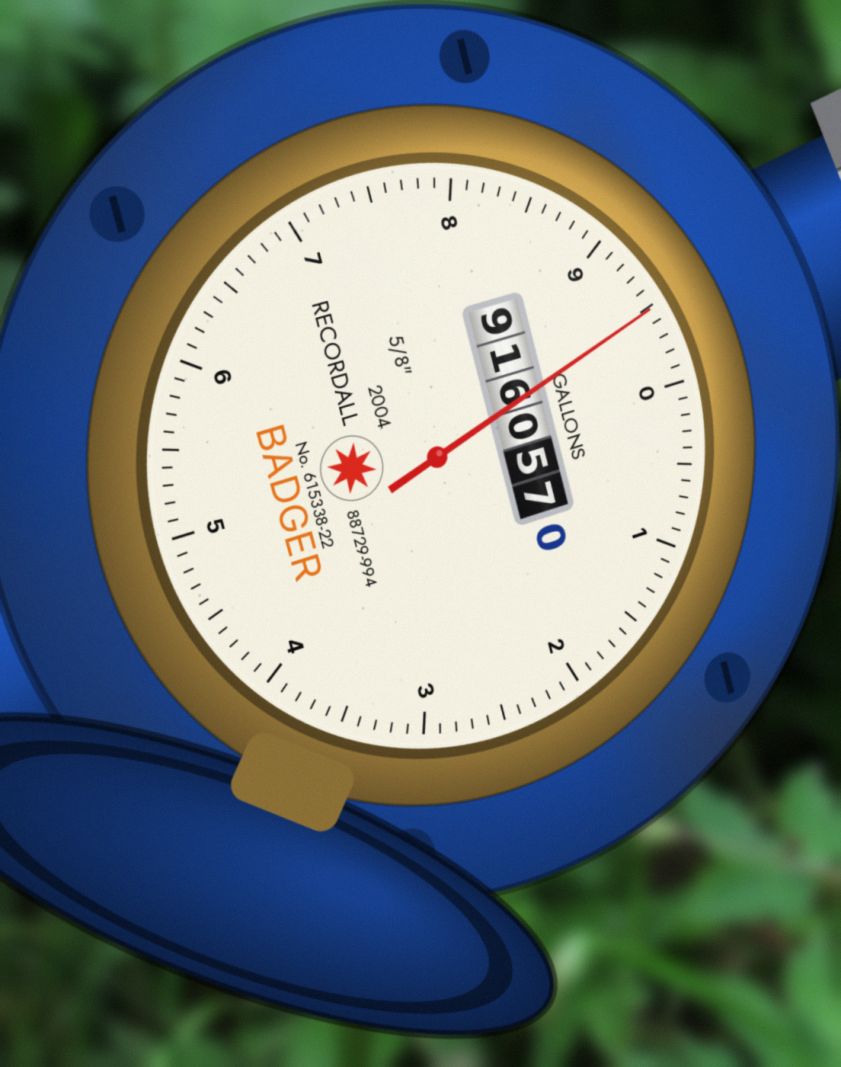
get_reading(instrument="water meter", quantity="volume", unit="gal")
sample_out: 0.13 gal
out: 9160569.5 gal
